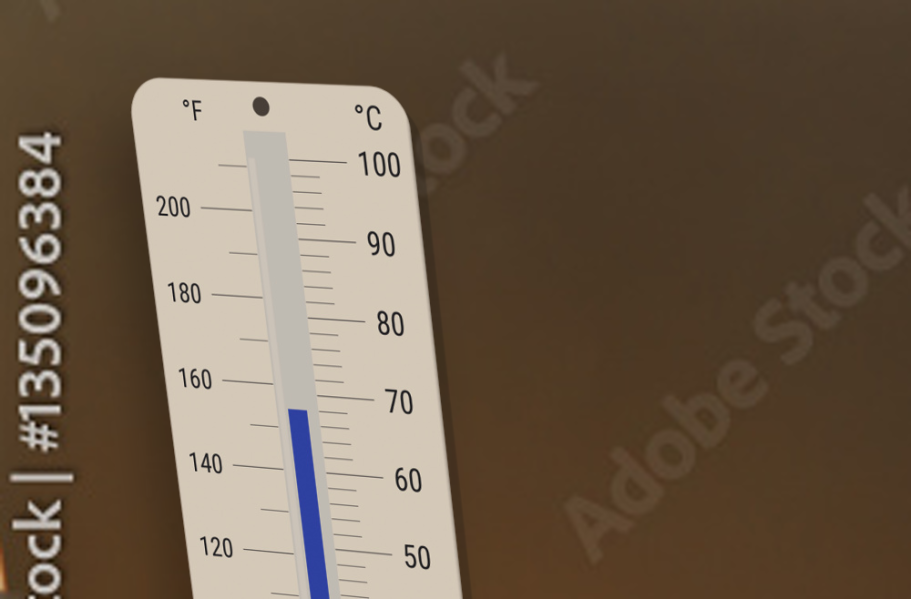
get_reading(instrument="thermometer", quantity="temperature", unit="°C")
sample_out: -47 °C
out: 68 °C
